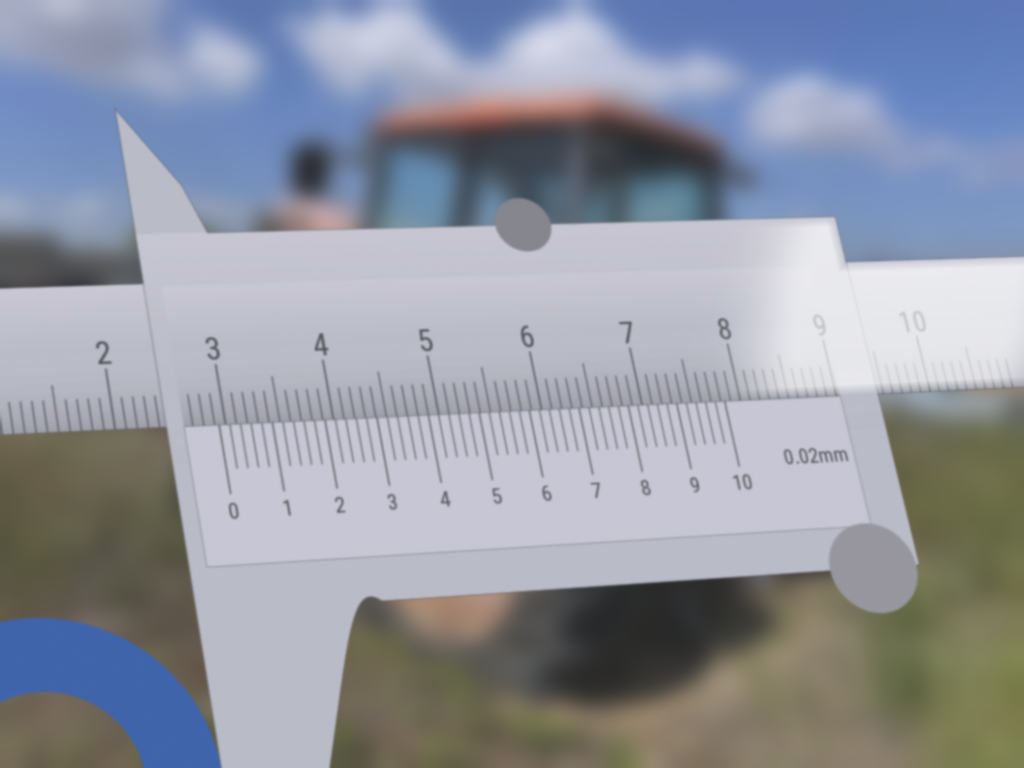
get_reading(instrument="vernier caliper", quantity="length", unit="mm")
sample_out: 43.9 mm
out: 29.4 mm
